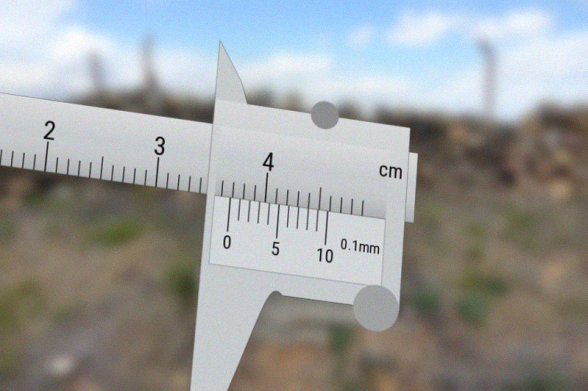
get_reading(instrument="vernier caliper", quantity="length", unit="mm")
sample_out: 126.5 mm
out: 36.8 mm
